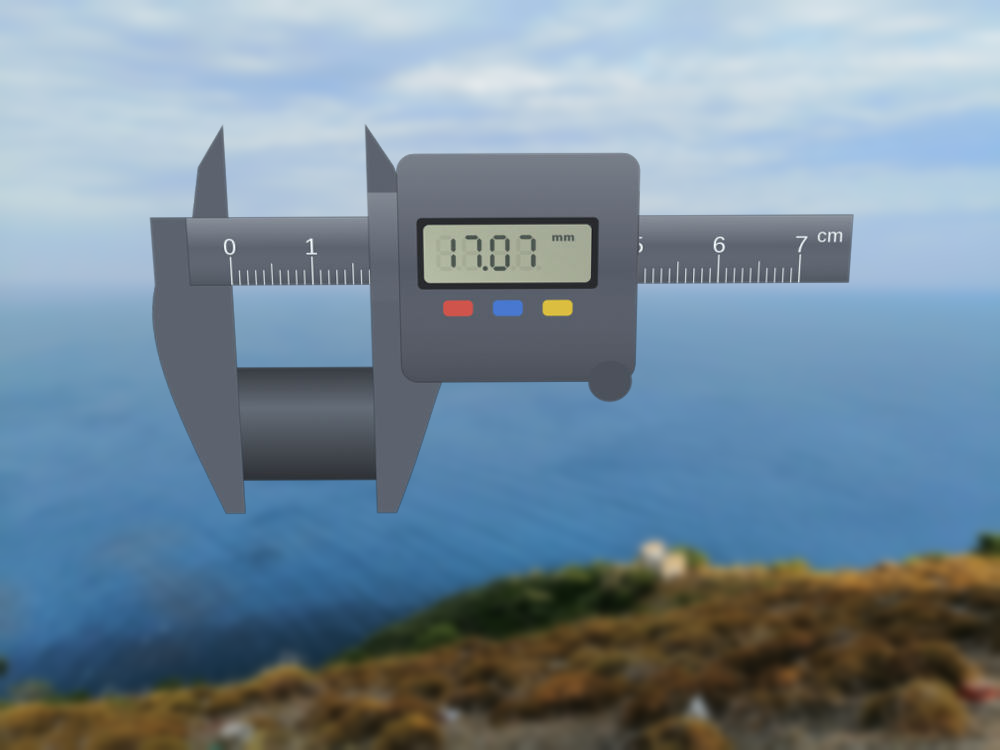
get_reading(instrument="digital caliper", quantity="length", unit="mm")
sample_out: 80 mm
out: 17.07 mm
